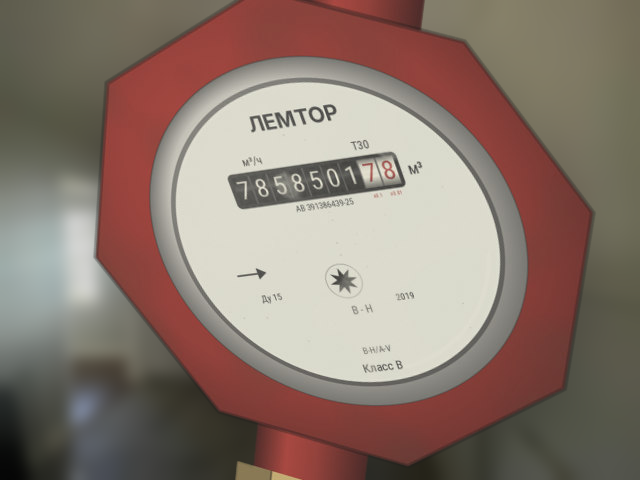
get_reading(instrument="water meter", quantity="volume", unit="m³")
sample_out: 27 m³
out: 7858501.78 m³
